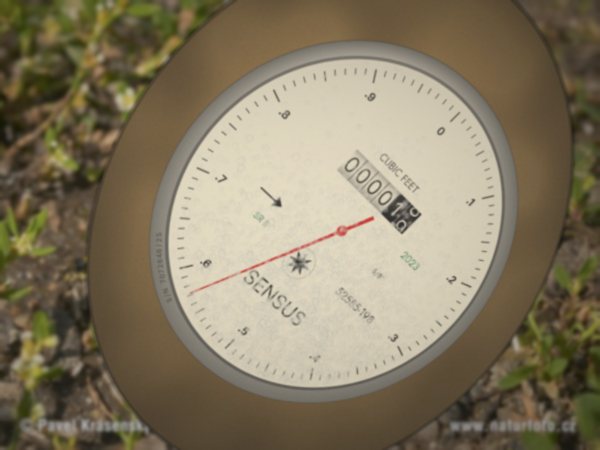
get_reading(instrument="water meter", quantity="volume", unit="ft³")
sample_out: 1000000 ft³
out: 18.57 ft³
